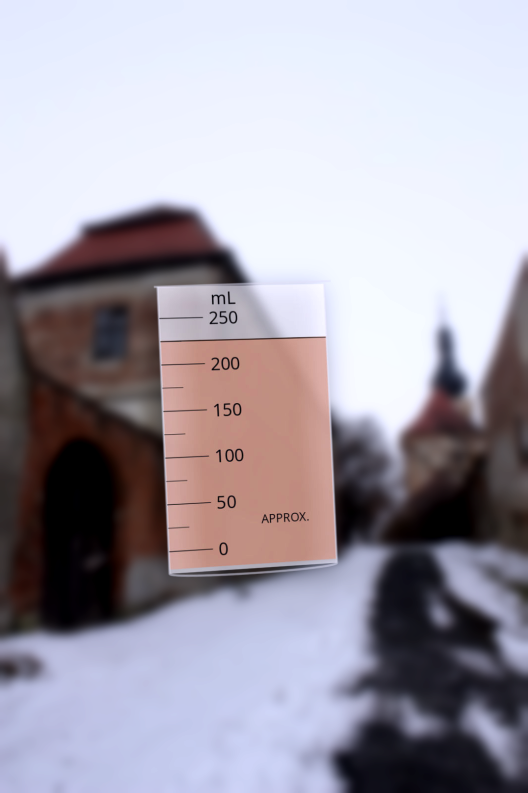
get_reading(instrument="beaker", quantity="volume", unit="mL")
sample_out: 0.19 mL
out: 225 mL
